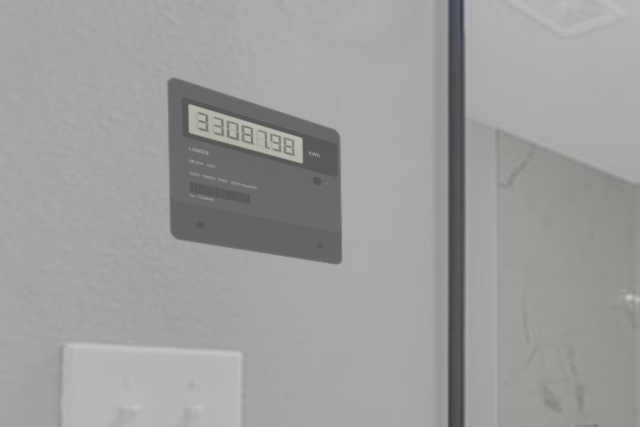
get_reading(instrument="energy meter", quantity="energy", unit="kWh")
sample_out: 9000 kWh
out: 33087.98 kWh
